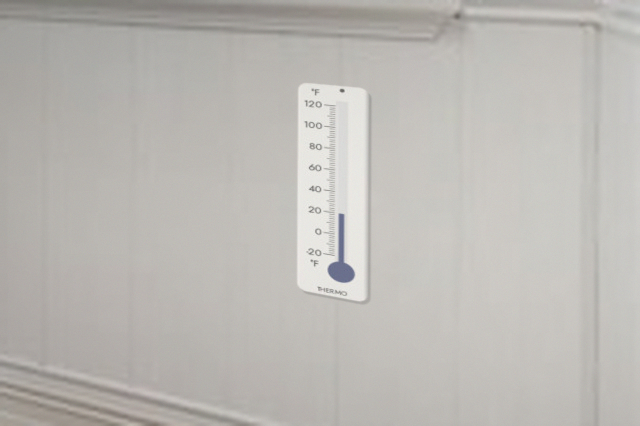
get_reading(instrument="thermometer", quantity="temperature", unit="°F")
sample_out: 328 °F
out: 20 °F
